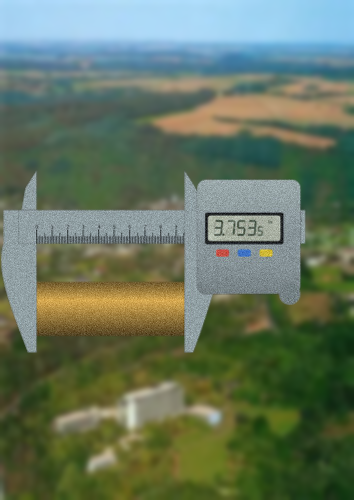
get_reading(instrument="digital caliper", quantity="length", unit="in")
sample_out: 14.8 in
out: 3.7535 in
